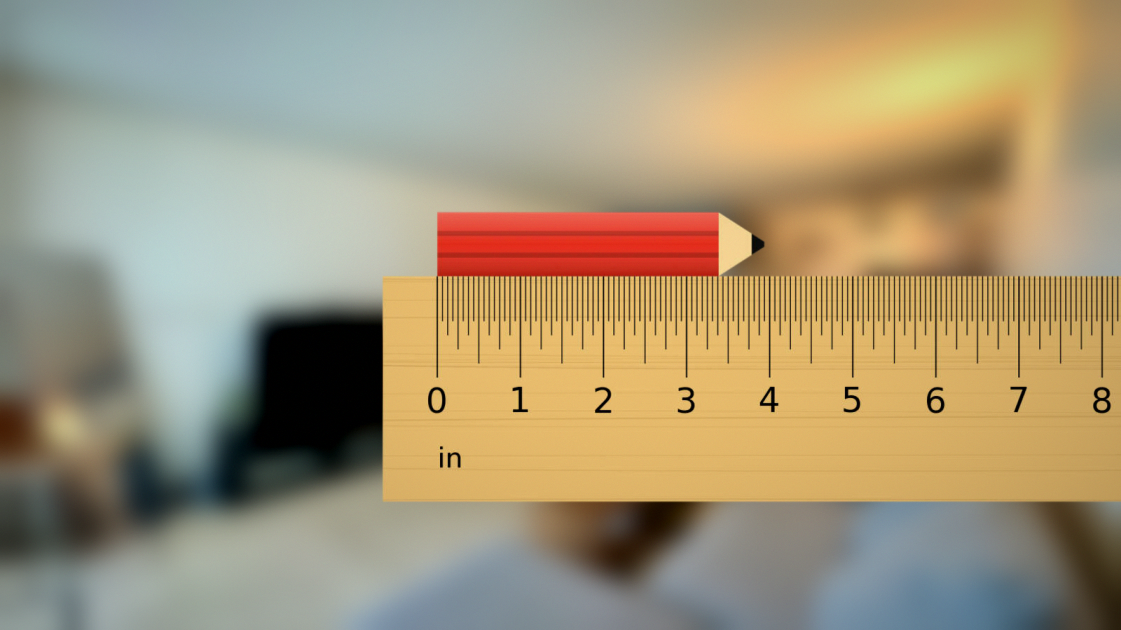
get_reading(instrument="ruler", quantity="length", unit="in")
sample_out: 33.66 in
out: 3.9375 in
